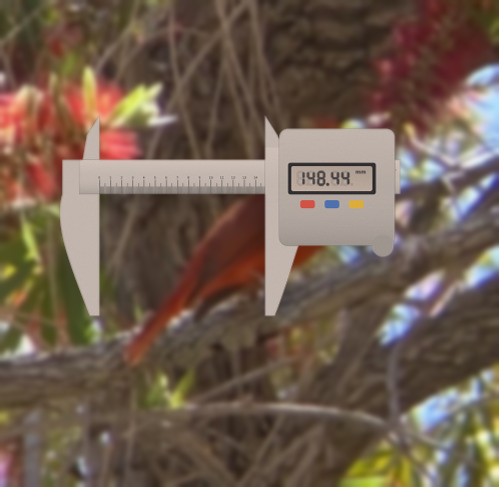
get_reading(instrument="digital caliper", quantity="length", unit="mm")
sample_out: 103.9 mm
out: 148.44 mm
